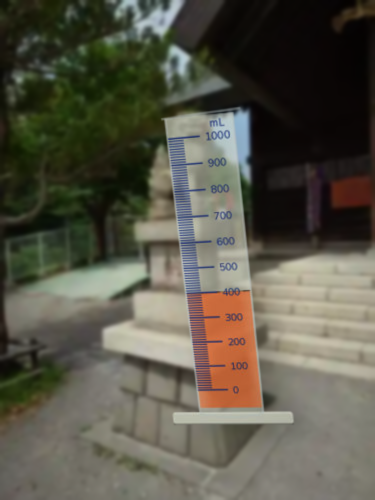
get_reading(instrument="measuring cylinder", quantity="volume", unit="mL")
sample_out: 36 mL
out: 400 mL
